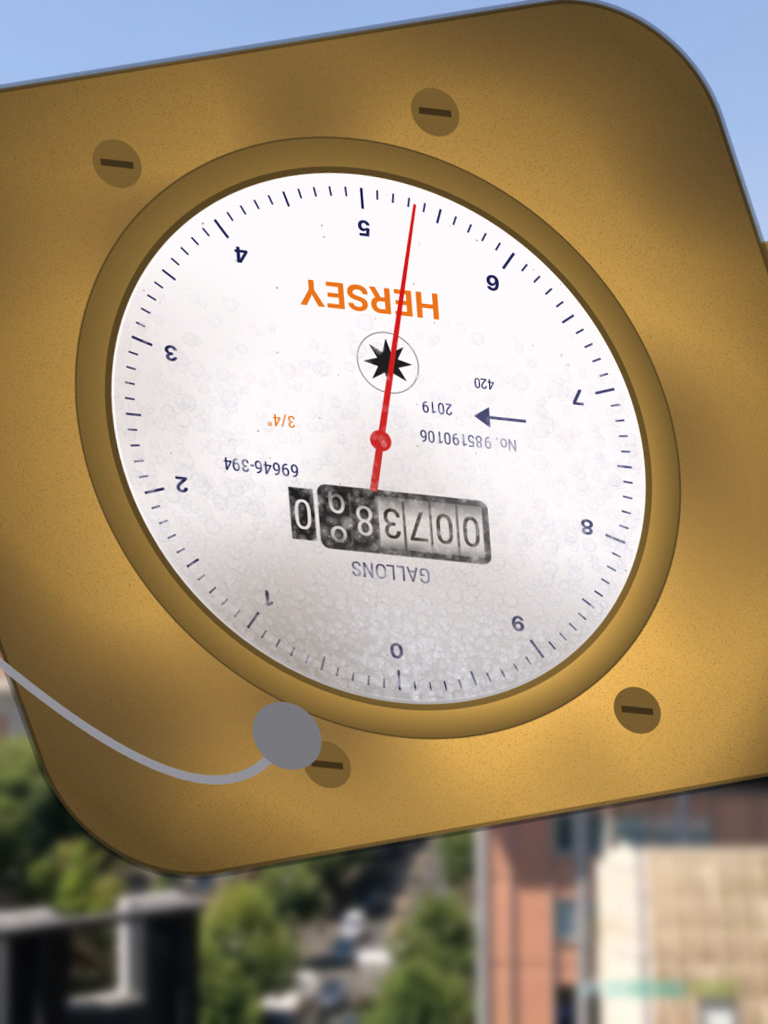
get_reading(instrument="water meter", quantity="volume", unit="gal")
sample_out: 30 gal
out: 73885.3 gal
